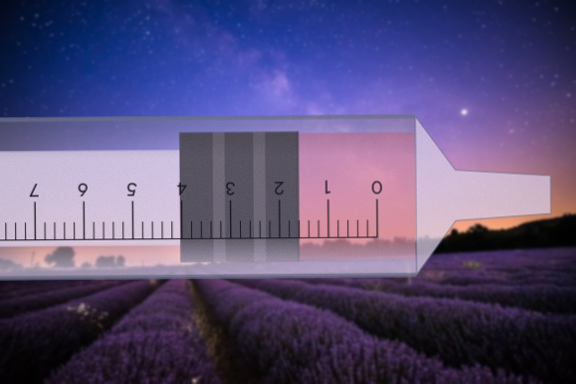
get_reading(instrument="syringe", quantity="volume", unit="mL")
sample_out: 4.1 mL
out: 1.6 mL
